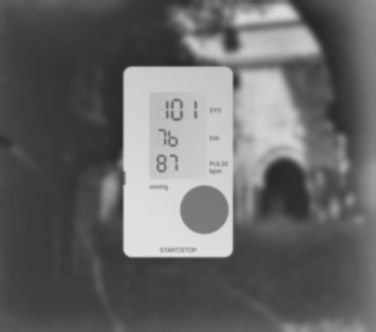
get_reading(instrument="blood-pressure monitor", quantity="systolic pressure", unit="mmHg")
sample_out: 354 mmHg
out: 101 mmHg
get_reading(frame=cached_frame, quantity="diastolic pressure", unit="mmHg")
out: 76 mmHg
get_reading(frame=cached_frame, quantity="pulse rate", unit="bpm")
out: 87 bpm
